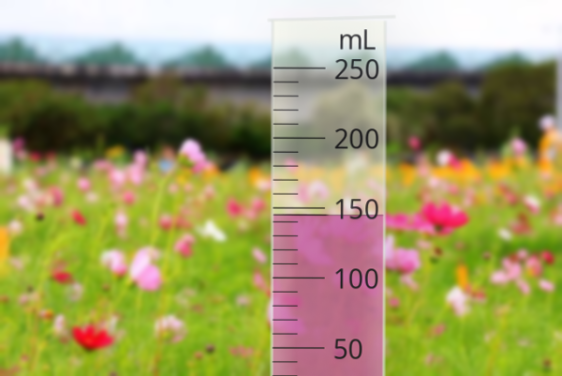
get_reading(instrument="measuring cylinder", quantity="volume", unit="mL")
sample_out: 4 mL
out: 145 mL
